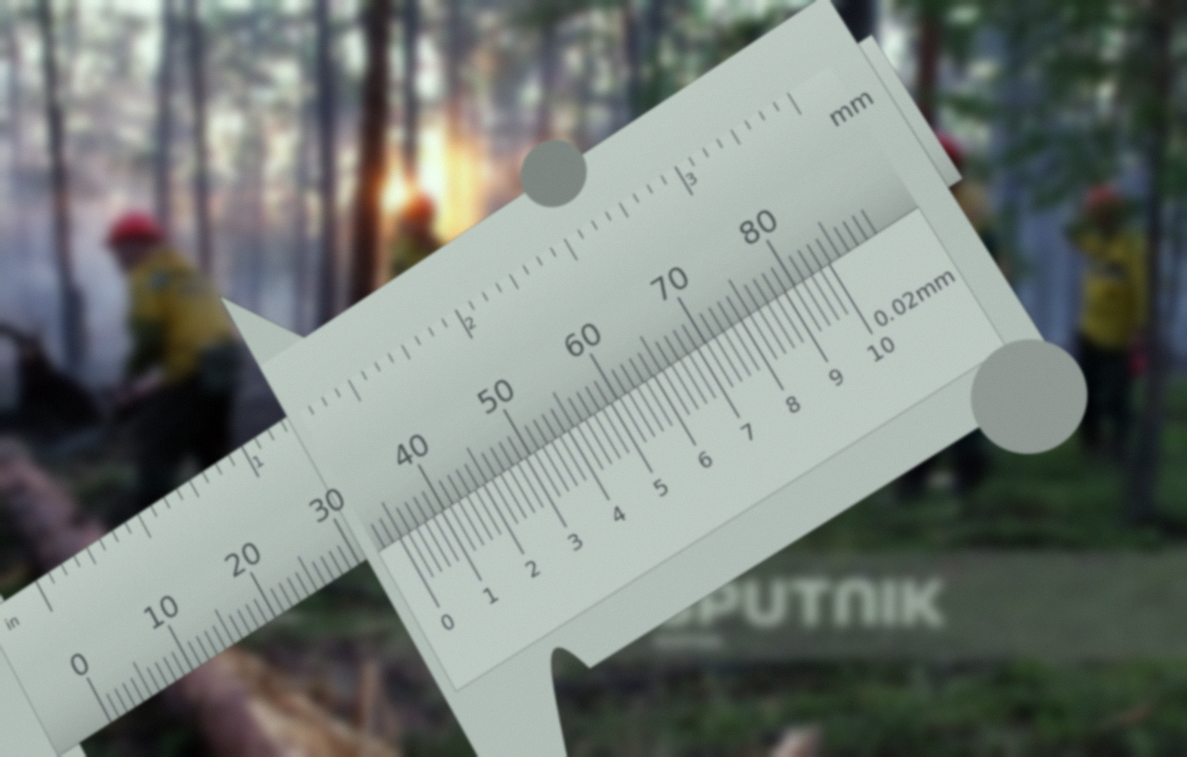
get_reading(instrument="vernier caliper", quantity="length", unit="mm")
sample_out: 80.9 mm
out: 34.8 mm
